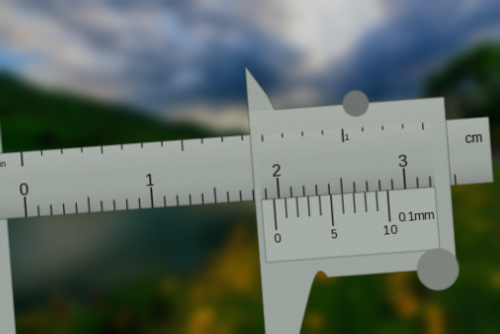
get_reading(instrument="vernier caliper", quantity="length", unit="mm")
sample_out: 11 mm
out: 19.6 mm
